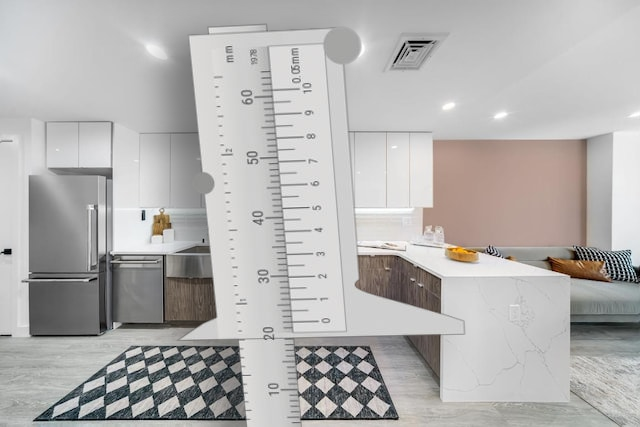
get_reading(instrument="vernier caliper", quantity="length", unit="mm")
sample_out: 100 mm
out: 22.0 mm
